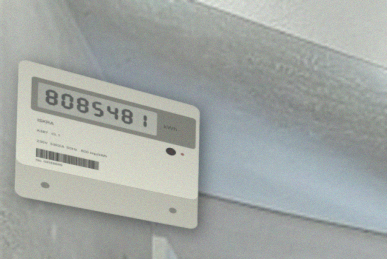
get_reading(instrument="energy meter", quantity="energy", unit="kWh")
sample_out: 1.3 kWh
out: 8085481 kWh
